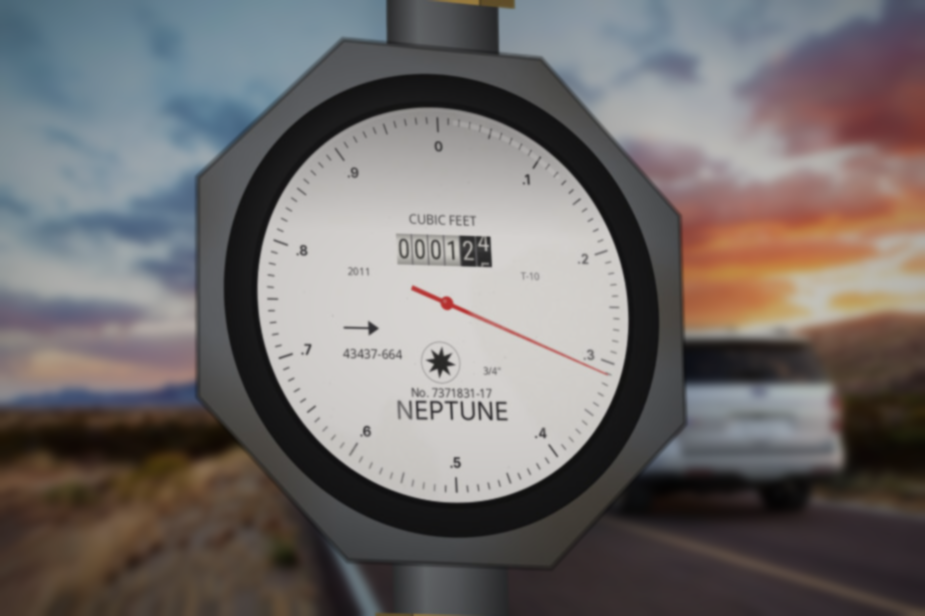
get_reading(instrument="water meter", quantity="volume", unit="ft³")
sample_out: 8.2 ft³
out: 124.31 ft³
